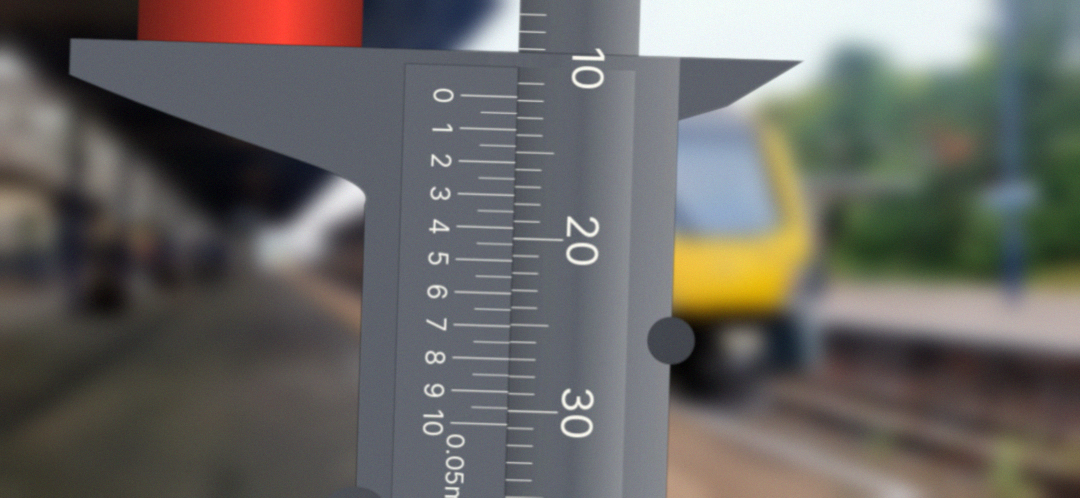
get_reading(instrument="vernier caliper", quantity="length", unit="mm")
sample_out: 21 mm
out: 11.8 mm
